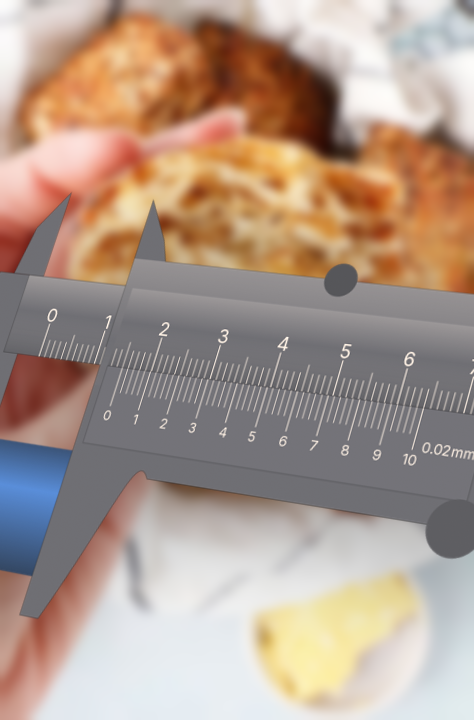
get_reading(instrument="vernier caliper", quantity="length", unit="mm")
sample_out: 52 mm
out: 15.0 mm
